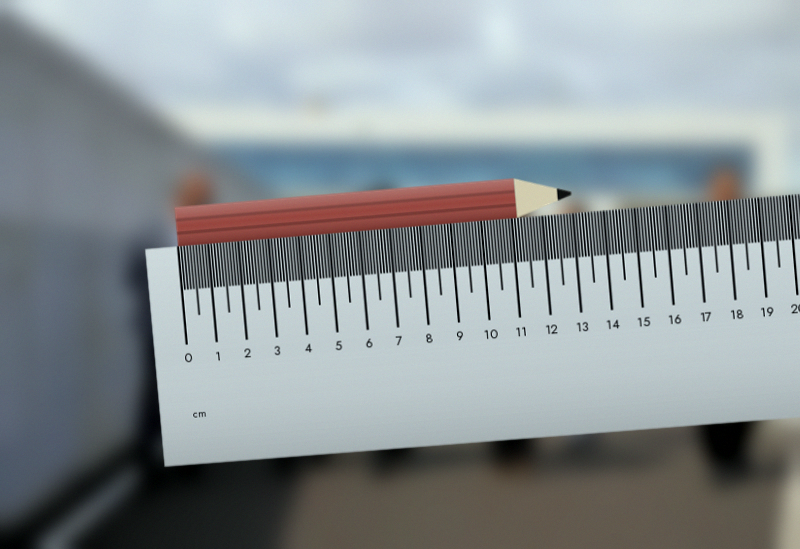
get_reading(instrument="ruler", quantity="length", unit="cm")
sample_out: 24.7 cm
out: 13 cm
